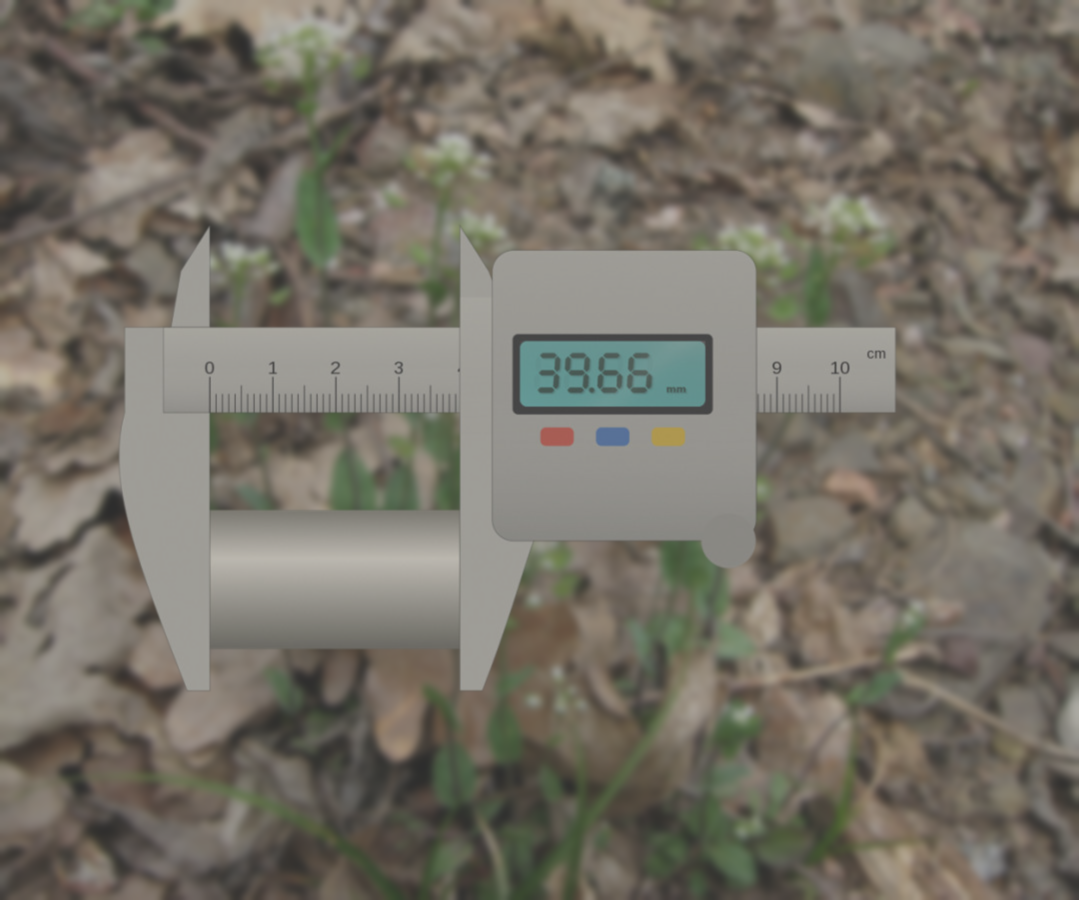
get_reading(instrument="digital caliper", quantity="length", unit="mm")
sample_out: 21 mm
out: 39.66 mm
